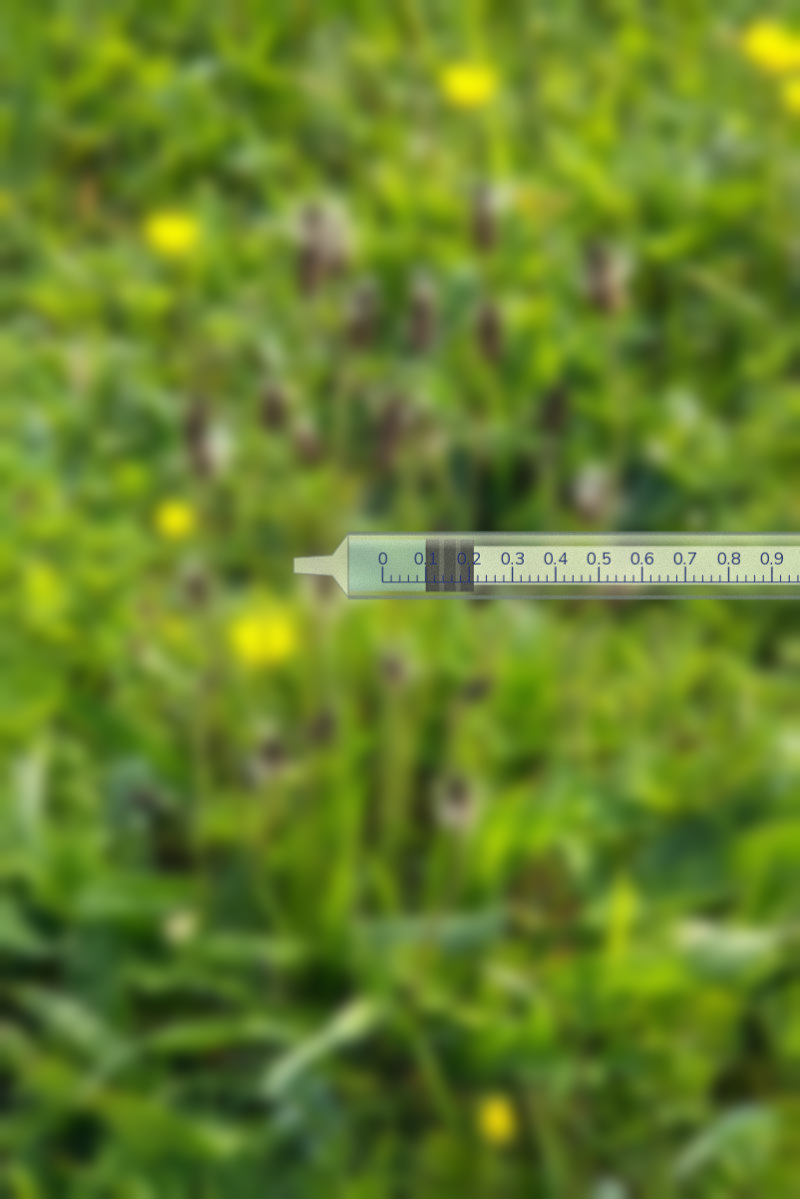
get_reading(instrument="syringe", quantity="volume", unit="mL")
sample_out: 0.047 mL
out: 0.1 mL
